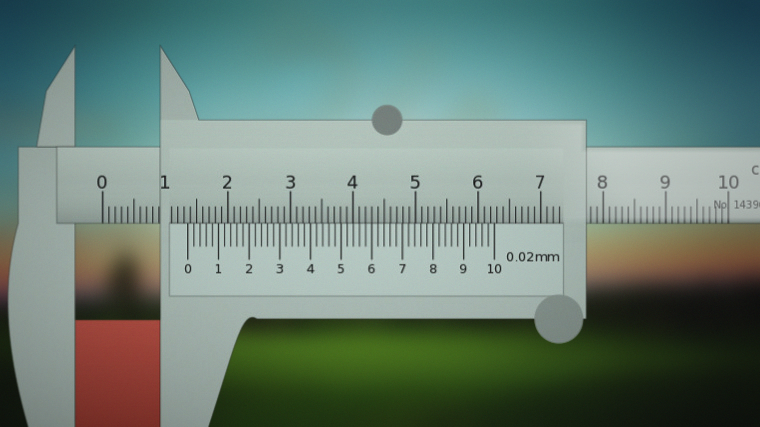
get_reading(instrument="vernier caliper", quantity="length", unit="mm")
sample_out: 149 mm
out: 13.6 mm
